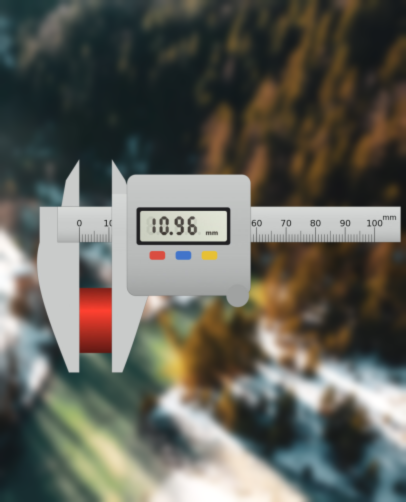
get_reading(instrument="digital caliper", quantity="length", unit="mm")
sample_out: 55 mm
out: 10.96 mm
